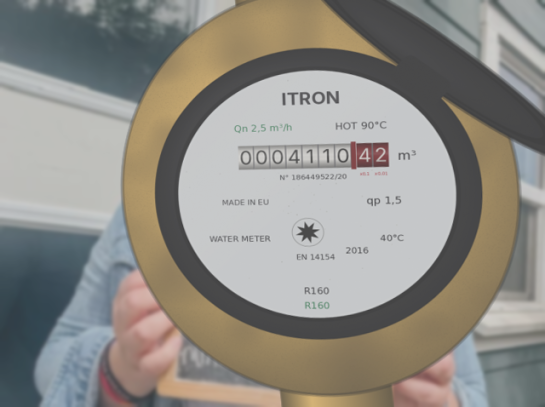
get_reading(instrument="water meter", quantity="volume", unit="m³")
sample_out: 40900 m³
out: 4110.42 m³
